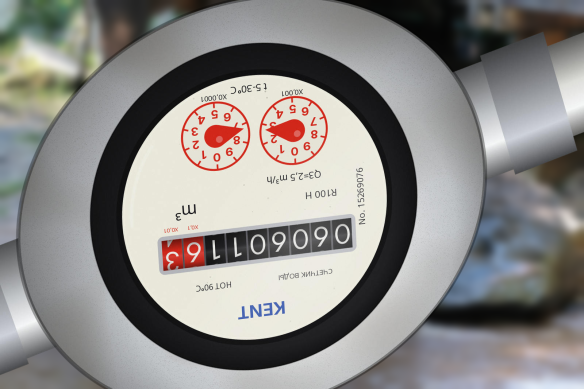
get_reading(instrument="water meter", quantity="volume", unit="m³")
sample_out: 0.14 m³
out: 606011.6327 m³
